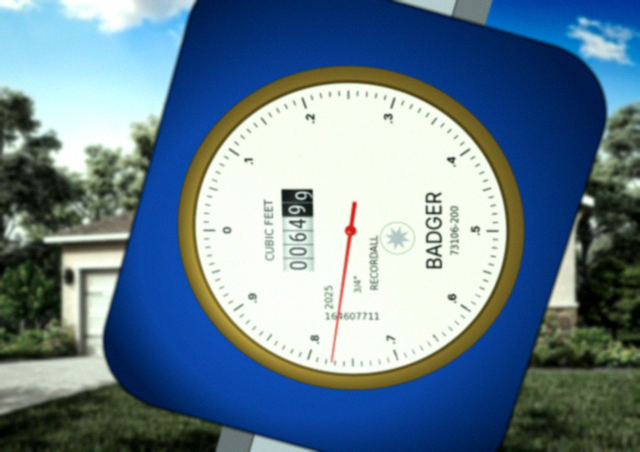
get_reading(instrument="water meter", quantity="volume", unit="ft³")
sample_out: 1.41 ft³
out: 6498.77 ft³
